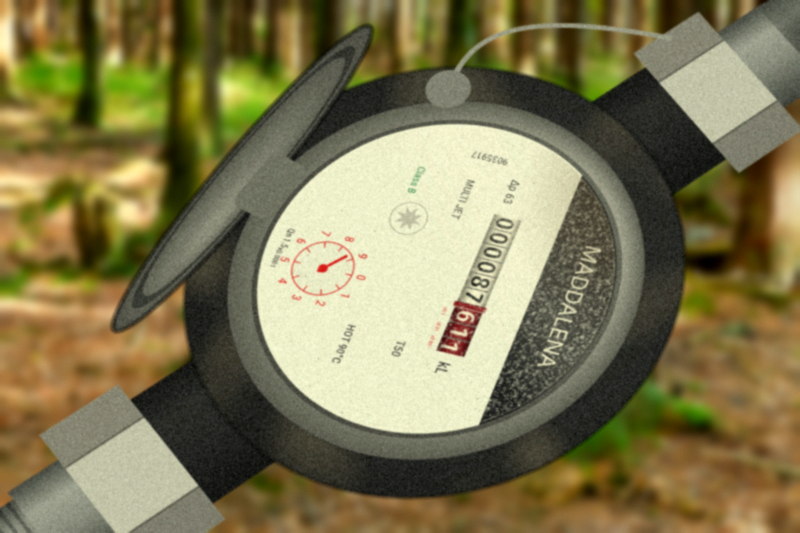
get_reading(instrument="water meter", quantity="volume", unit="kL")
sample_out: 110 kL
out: 87.6108 kL
